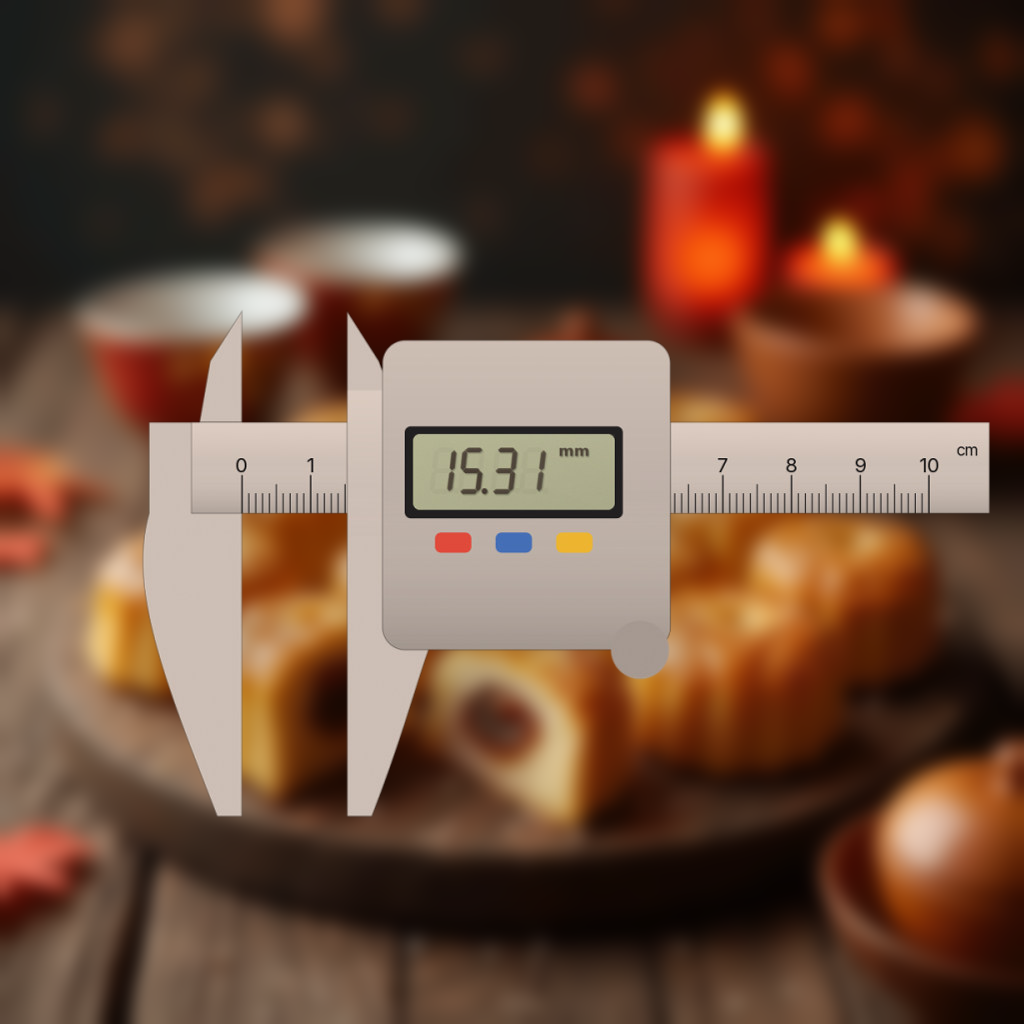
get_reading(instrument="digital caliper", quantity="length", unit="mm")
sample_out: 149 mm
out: 15.31 mm
